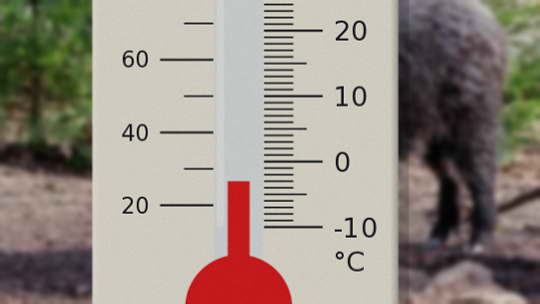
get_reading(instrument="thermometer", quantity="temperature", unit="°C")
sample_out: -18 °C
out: -3 °C
